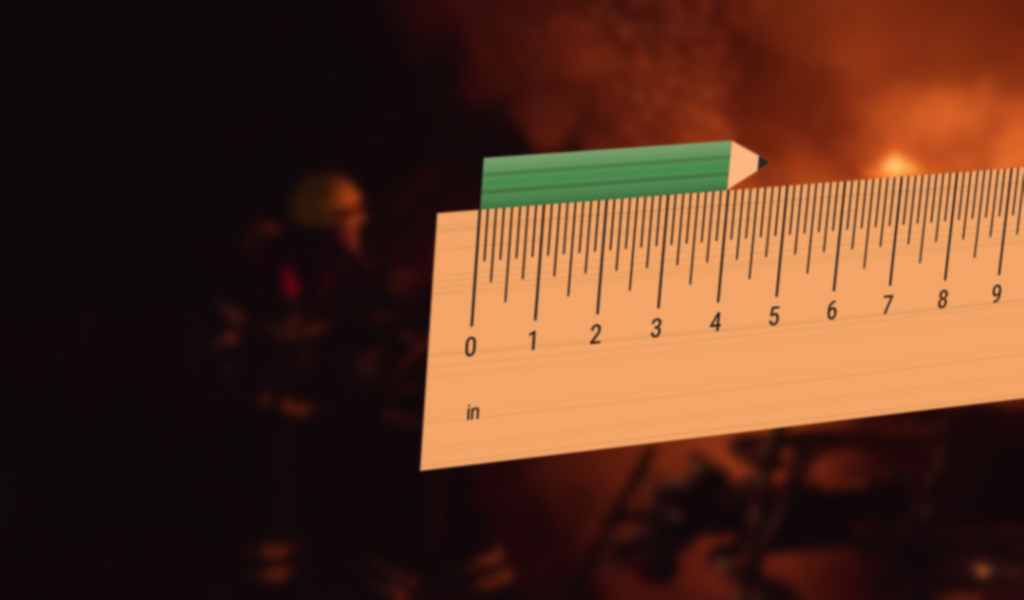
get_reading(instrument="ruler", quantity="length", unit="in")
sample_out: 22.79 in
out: 4.625 in
